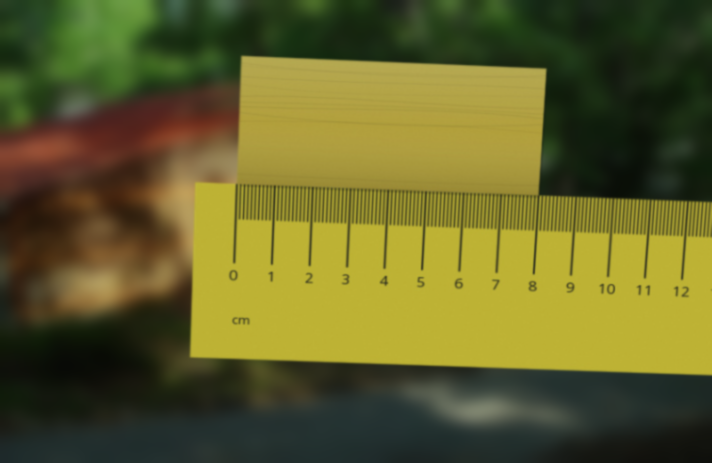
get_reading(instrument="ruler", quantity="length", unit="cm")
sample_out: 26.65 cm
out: 8 cm
